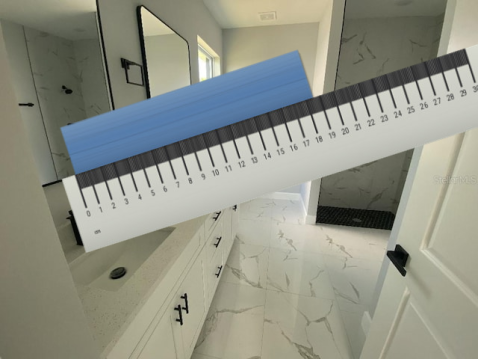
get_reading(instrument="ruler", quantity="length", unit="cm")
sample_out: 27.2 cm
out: 18.5 cm
